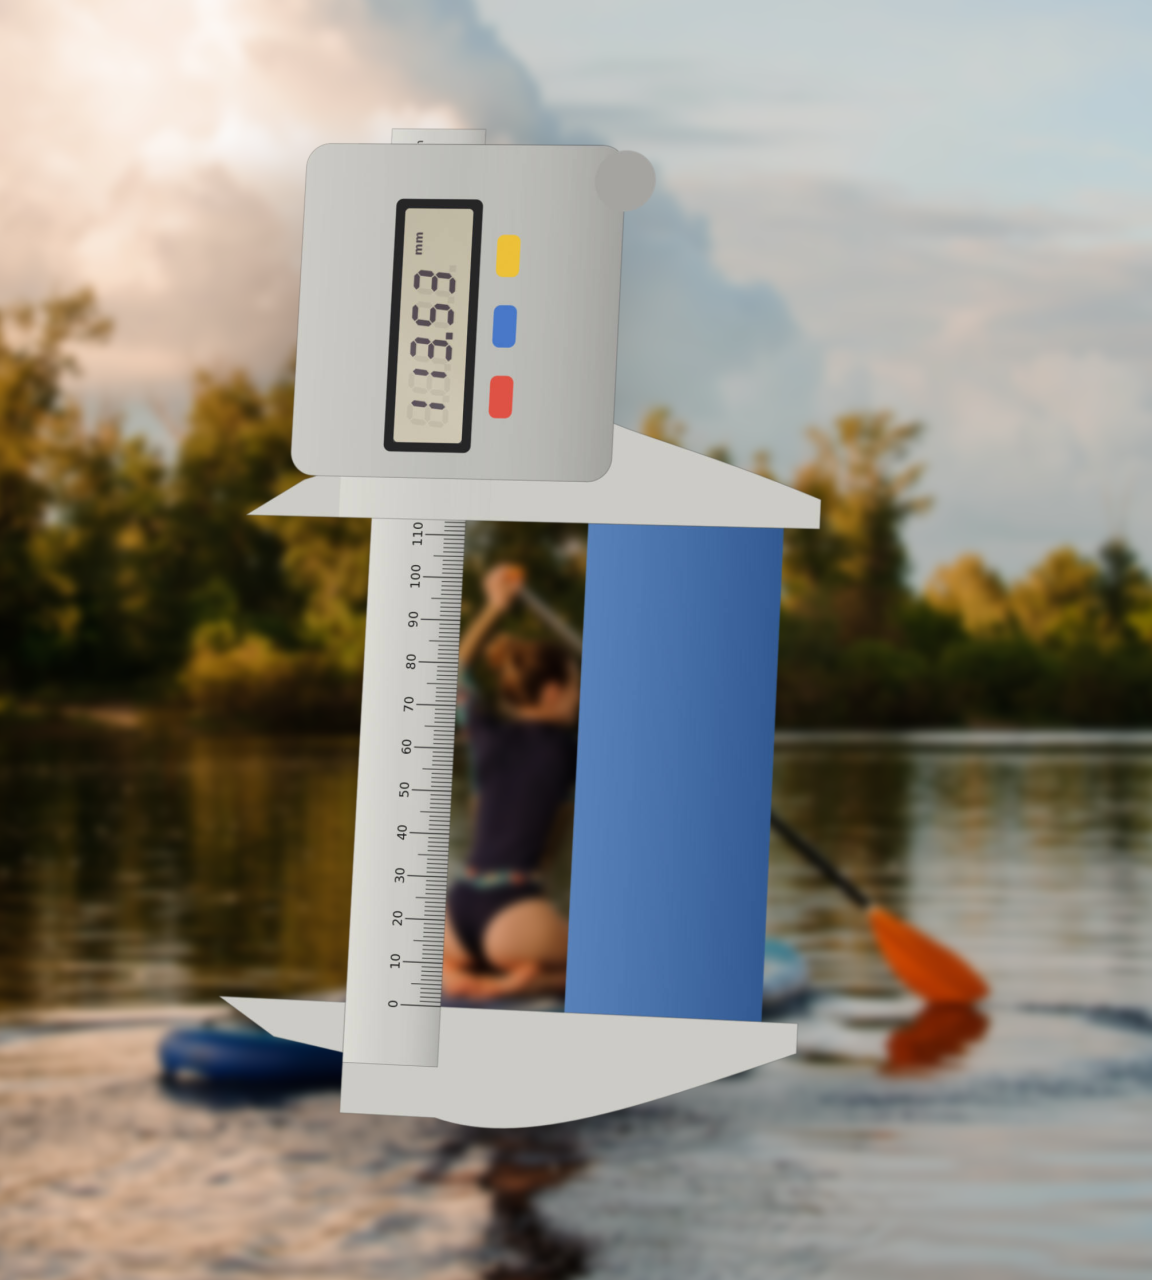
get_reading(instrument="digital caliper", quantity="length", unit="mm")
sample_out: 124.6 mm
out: 113.53 mm
